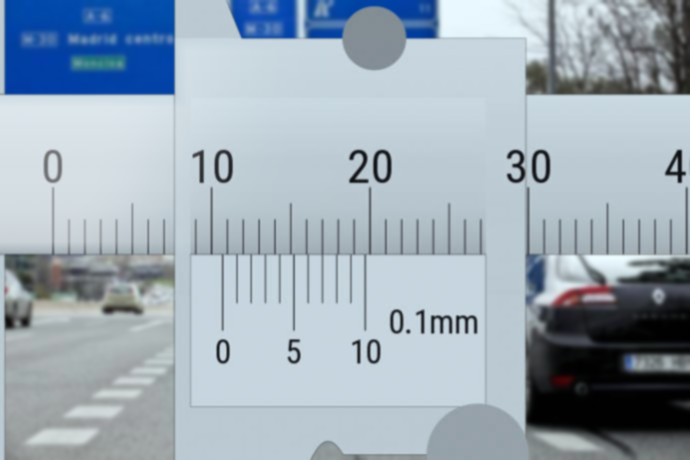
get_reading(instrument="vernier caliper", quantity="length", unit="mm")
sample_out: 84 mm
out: 10.7 mm
